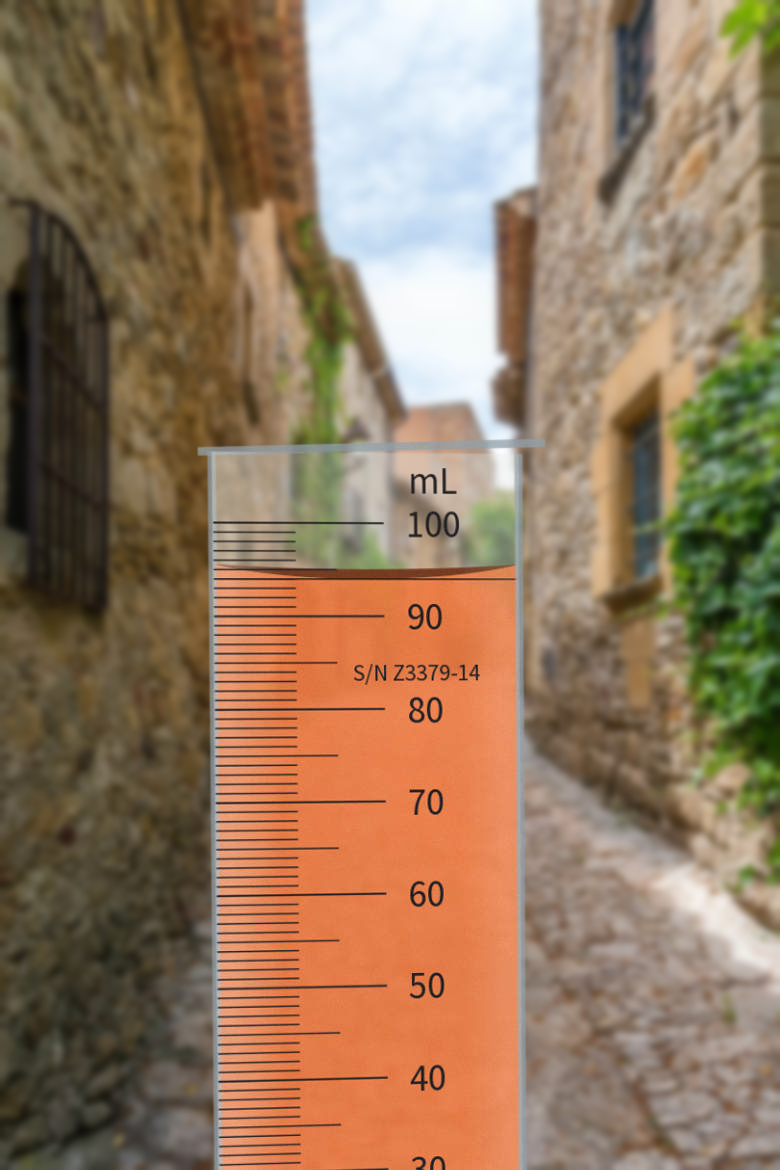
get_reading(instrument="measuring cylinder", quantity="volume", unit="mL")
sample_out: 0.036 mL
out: 94 mL
